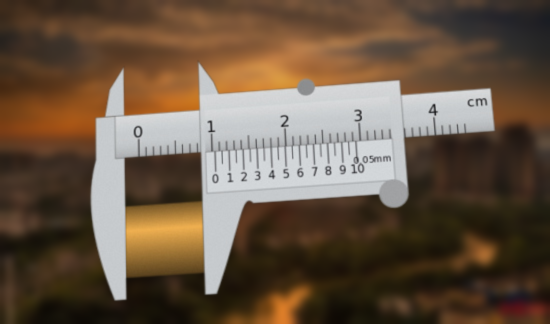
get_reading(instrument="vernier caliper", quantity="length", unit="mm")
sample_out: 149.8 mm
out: 10.4 mm
